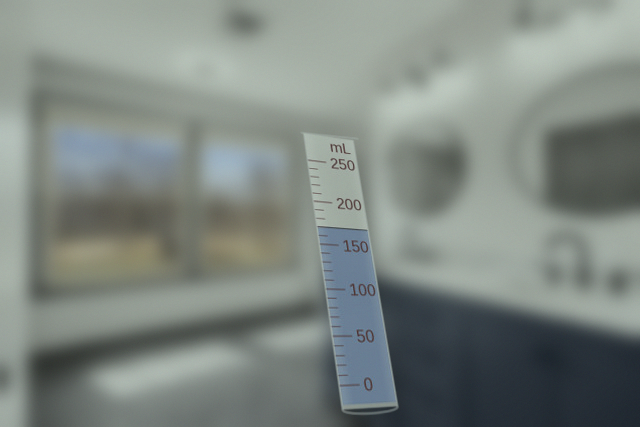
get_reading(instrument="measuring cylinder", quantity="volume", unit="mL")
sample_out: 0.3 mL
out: 170 mL
